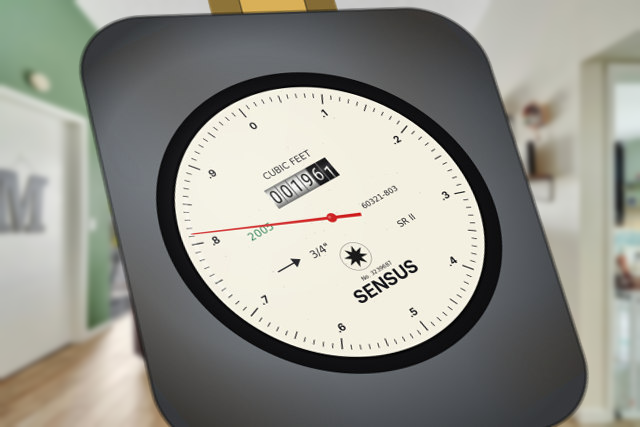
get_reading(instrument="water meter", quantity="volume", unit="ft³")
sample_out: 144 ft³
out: 1960.81 ft³
